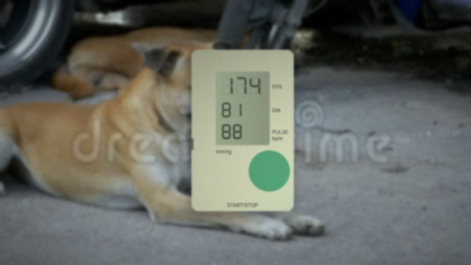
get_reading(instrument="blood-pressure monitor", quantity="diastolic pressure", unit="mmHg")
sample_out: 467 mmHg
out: 81 mmHg
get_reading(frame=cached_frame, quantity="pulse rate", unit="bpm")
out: 88 bpm
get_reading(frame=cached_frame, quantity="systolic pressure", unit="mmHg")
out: 174 mmHg
